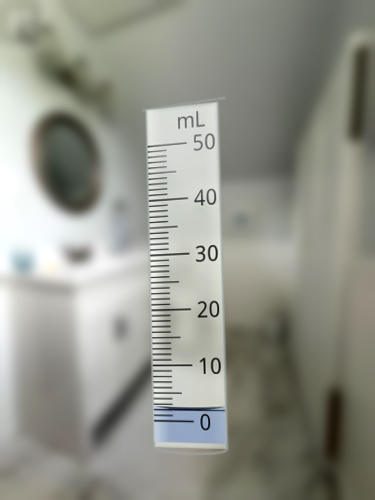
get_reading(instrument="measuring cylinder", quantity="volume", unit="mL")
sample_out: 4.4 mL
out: 2 mL
